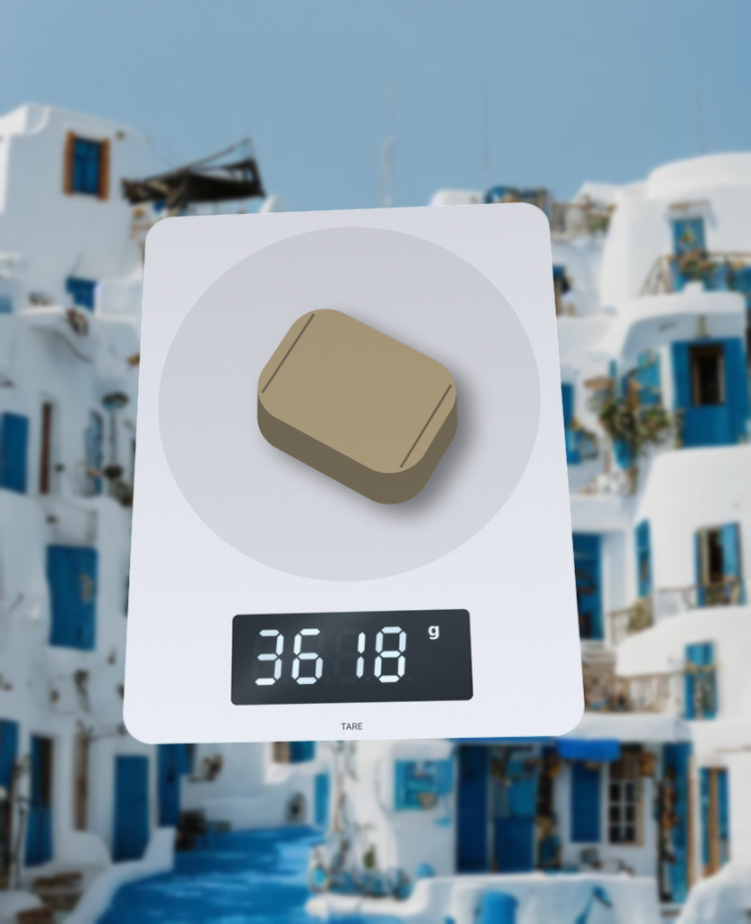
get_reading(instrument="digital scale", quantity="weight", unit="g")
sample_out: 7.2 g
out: 3618 g
